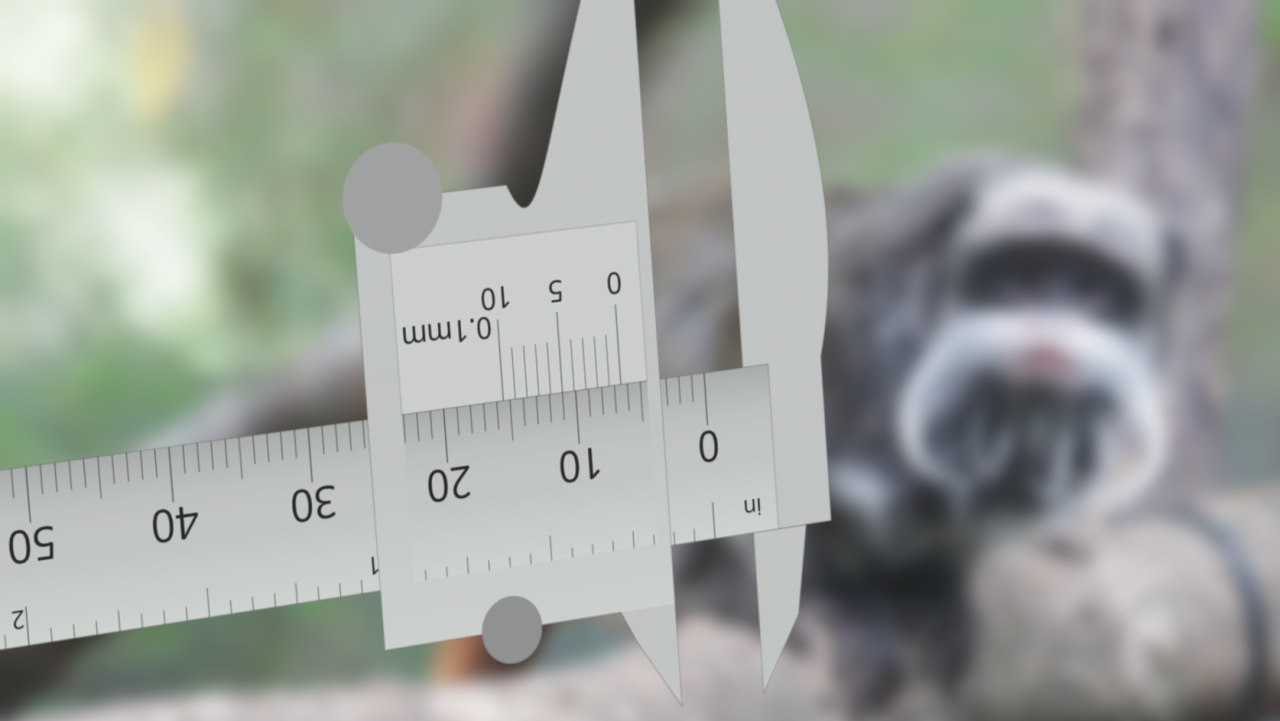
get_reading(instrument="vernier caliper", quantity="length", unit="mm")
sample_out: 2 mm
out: 6.5 mm
